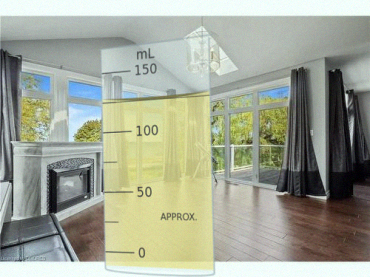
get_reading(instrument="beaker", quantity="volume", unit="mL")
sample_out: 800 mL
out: 125 mL
